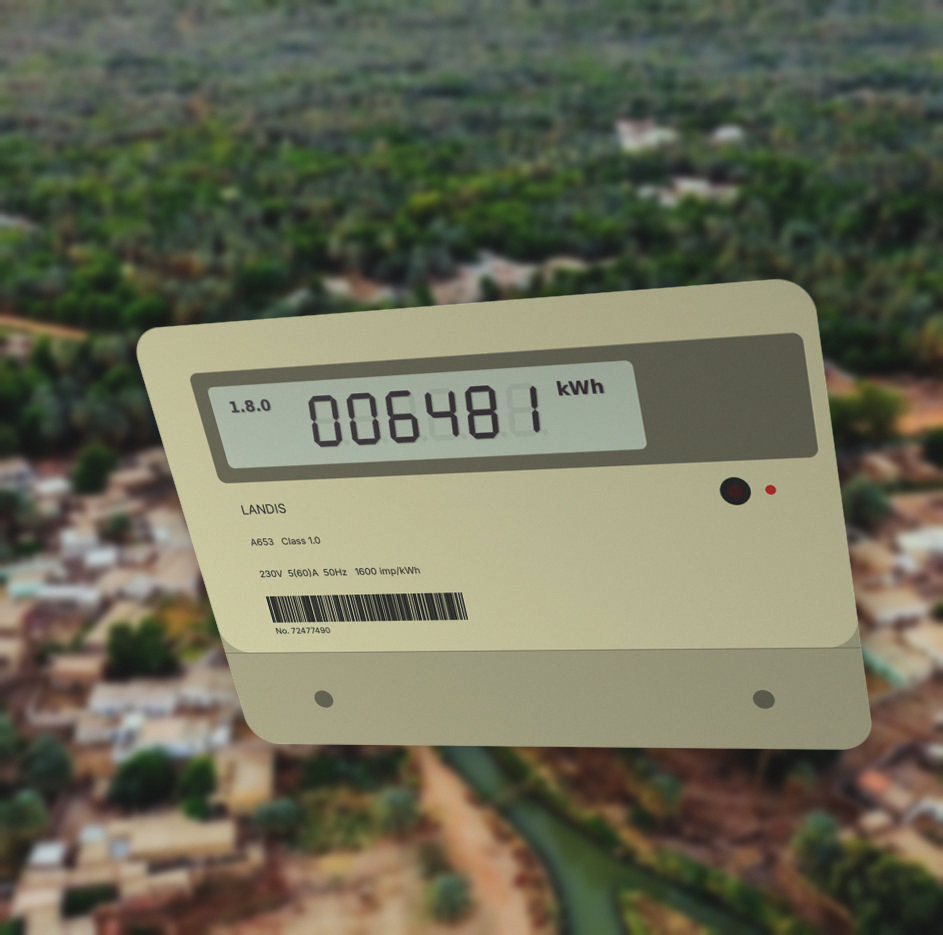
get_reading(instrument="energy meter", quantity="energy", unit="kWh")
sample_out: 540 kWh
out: 6481 kWh
